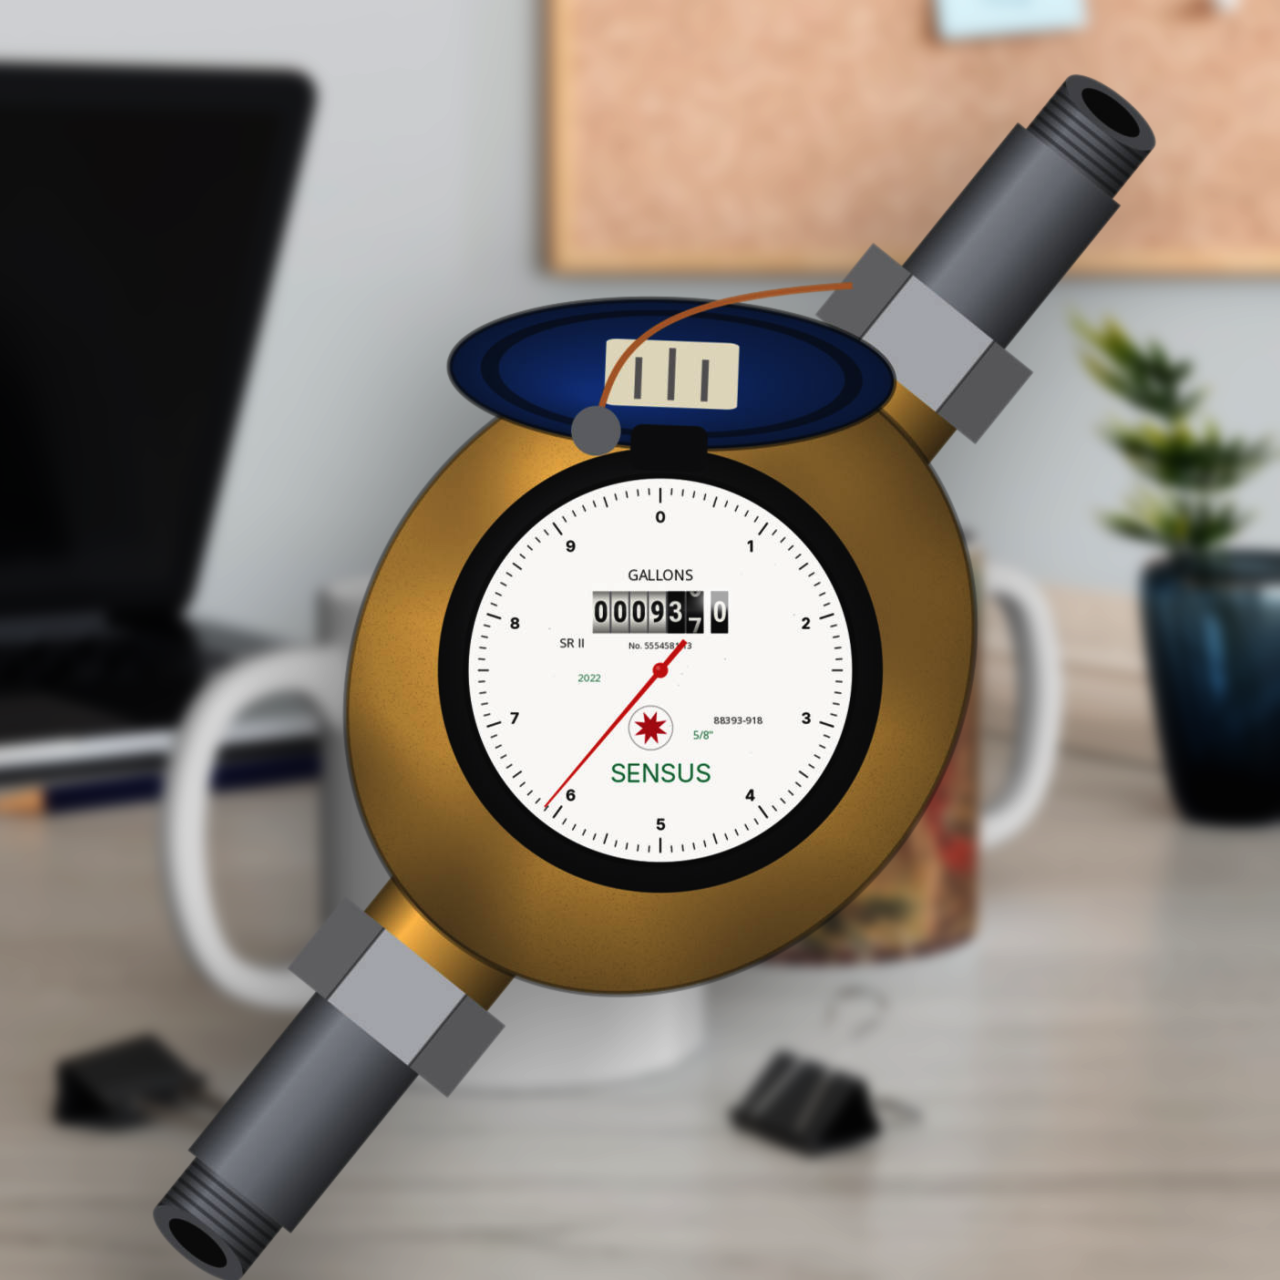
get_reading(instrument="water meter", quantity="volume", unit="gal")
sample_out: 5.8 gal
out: 9366.1 gal
